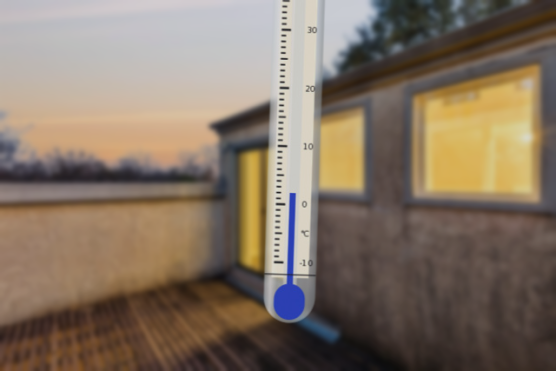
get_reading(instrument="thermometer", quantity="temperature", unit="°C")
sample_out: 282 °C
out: 2 °C
